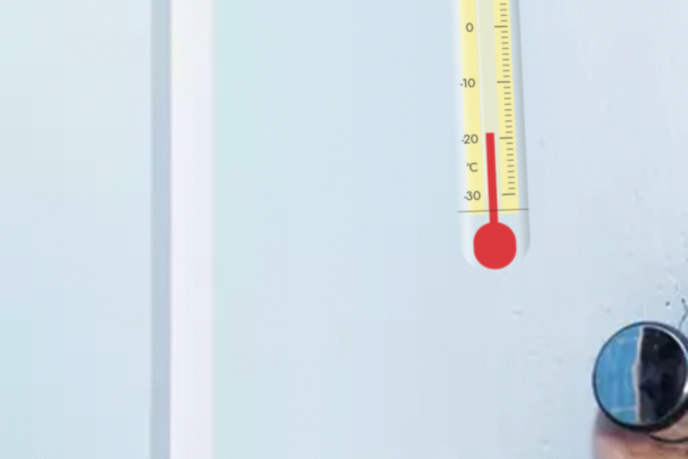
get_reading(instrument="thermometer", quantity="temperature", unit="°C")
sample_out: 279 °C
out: -19 °C
